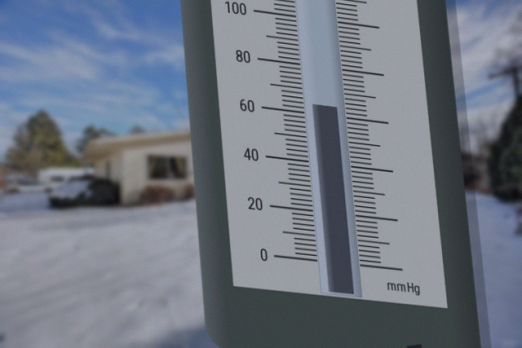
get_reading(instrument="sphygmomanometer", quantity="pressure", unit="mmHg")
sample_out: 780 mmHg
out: 64 mmHg
